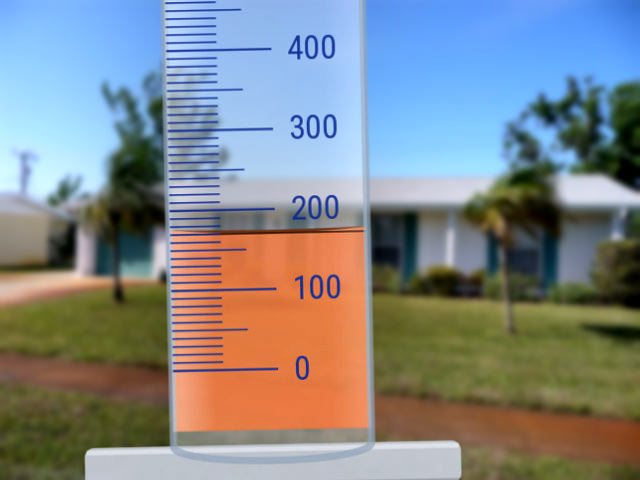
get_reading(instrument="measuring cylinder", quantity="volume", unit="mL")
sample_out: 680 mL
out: 170 mL
